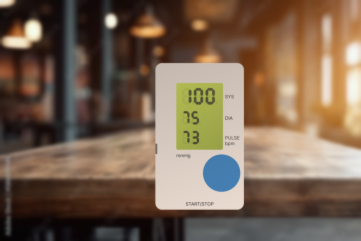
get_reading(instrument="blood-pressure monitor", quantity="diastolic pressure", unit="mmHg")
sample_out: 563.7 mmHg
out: 75 mmHg
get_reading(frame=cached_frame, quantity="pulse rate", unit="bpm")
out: 73 bpm
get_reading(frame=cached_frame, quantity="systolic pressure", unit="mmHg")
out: 100 mmHg
